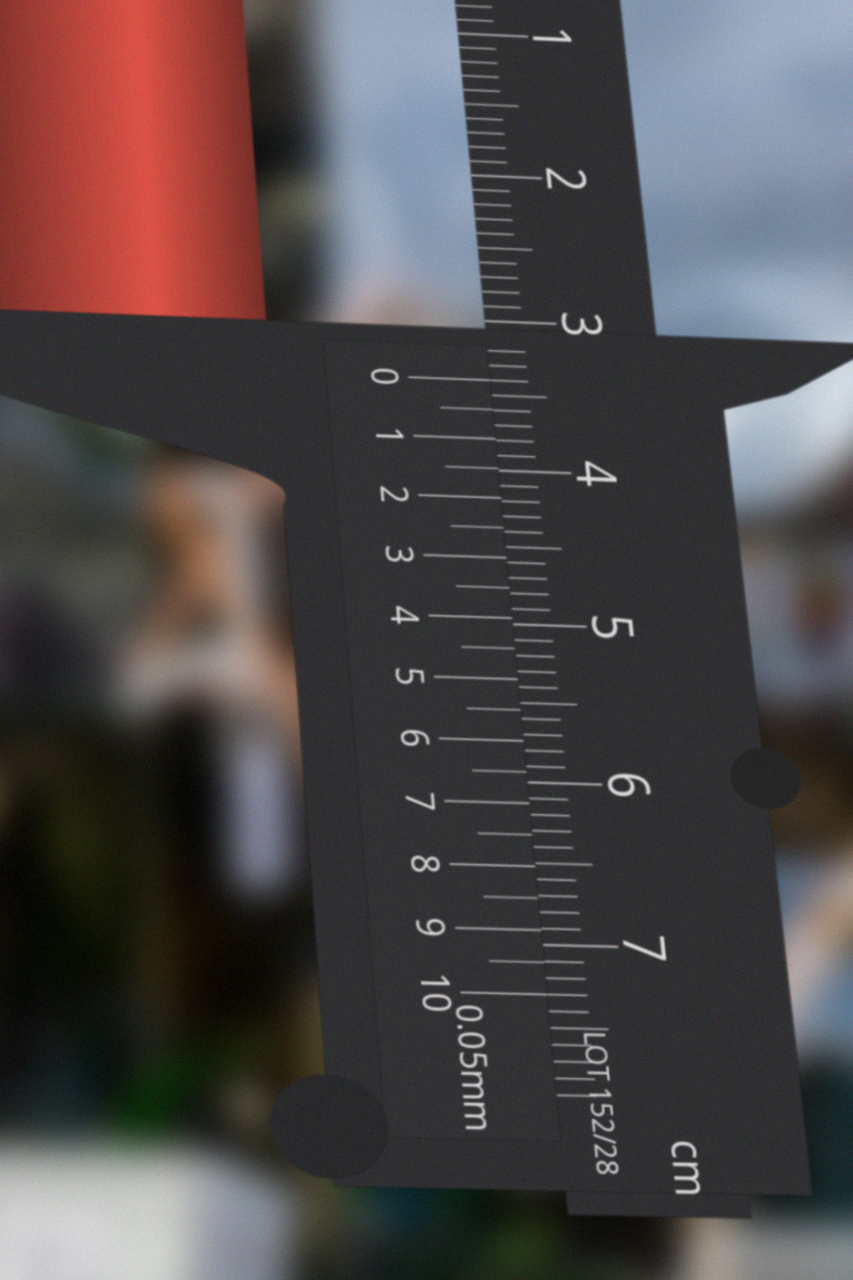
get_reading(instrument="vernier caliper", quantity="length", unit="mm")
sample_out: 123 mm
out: 34.0 mm
